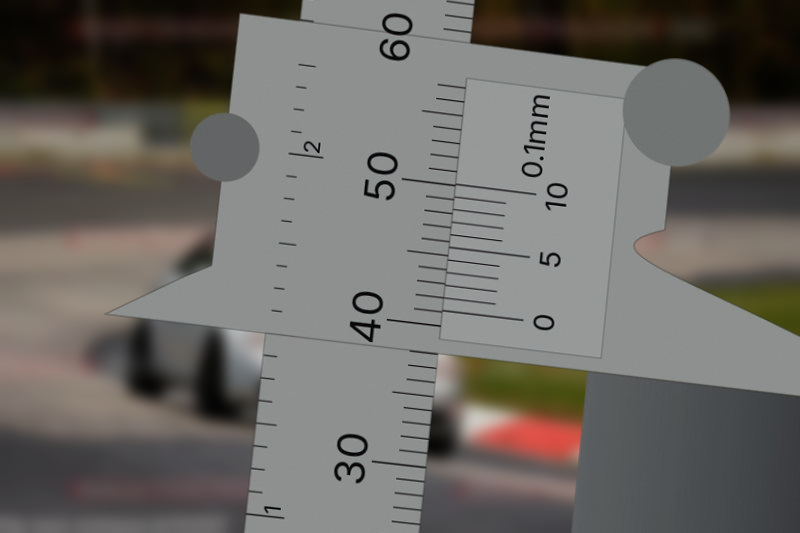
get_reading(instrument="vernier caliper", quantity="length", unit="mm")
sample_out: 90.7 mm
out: 41.1 mm
